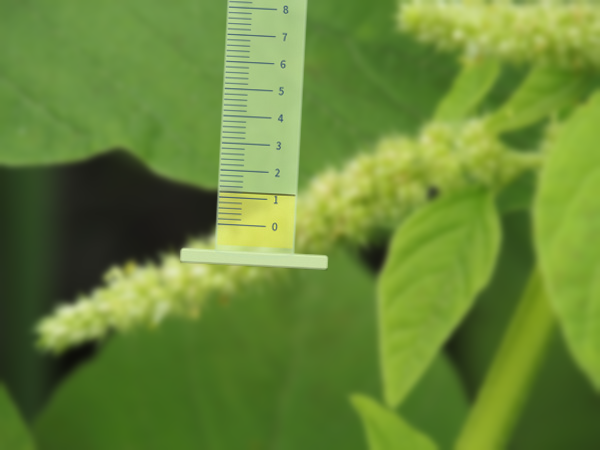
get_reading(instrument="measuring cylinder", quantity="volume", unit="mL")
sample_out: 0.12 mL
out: 1.2 mL
